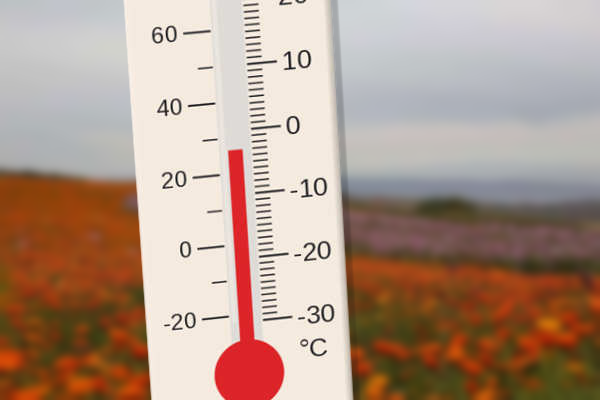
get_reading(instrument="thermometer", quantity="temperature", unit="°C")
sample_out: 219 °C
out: -3 °C
